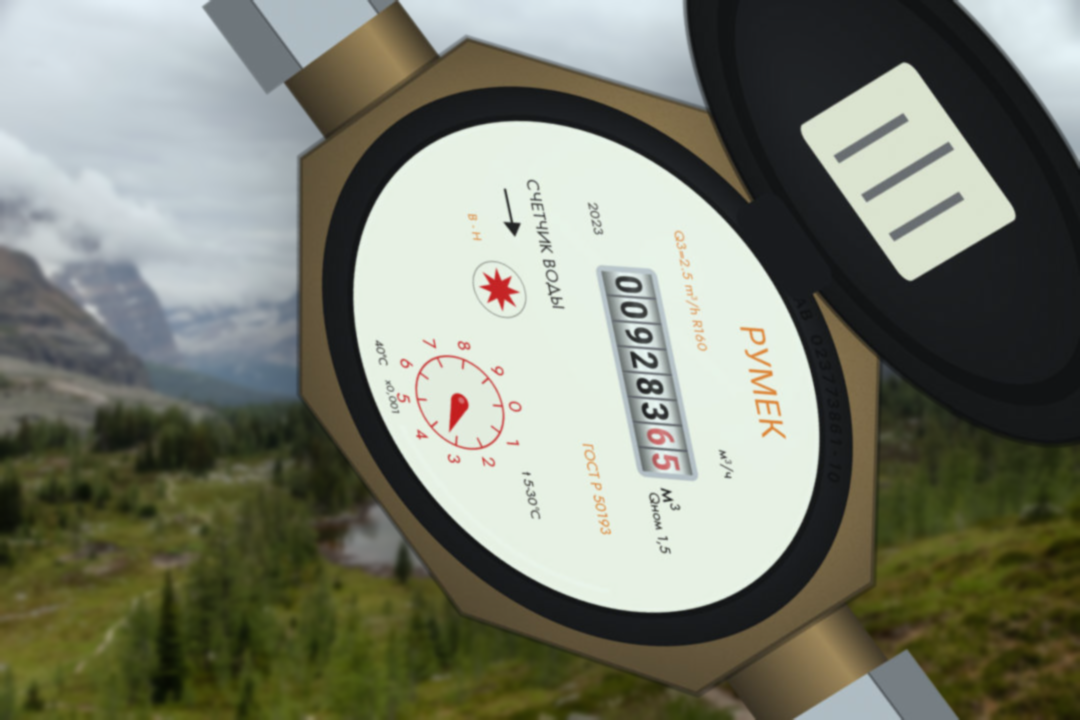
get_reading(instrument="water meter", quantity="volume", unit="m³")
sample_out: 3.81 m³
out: 9283.653 m³
